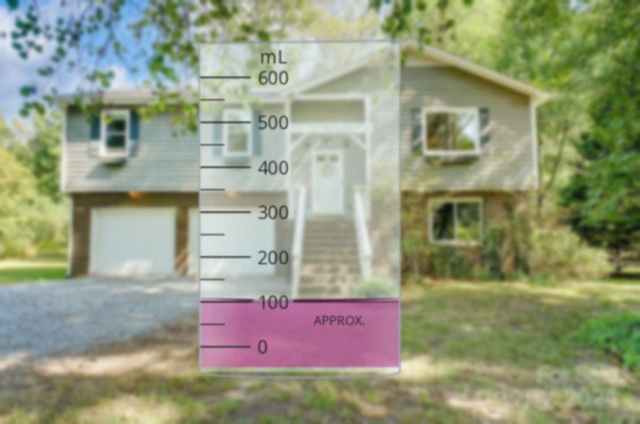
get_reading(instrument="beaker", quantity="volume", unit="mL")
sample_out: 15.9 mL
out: 100 mL
